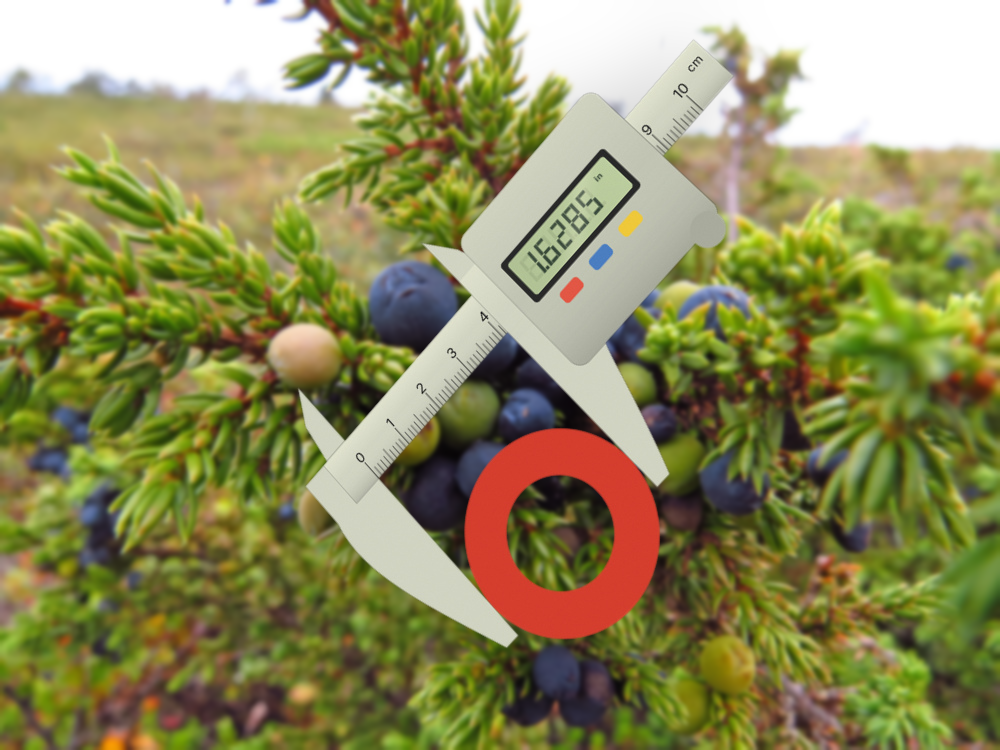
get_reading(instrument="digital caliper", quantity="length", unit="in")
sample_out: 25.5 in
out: 1.6285 in
